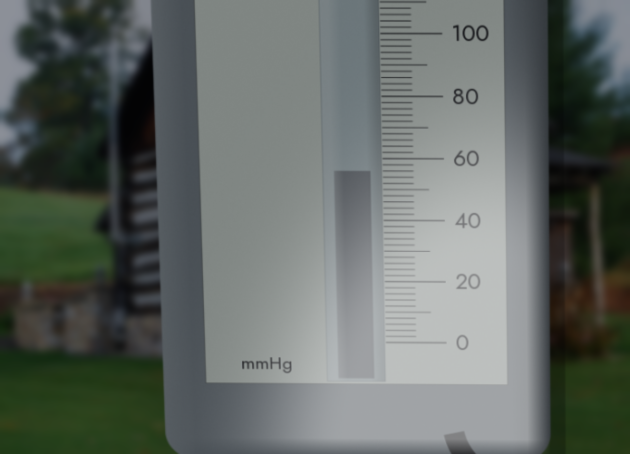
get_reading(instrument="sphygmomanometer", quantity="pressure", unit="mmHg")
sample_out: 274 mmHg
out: 56 mmHg
